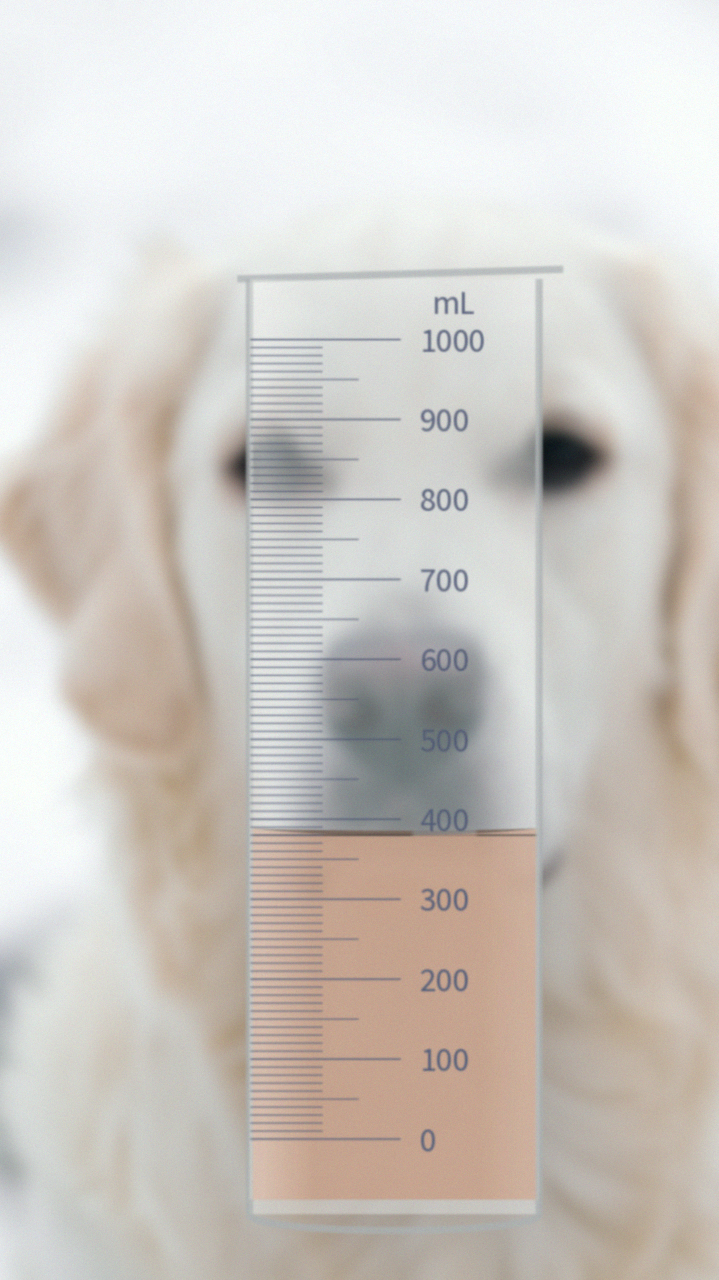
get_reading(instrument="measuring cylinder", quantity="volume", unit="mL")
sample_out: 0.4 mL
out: 380 mL
